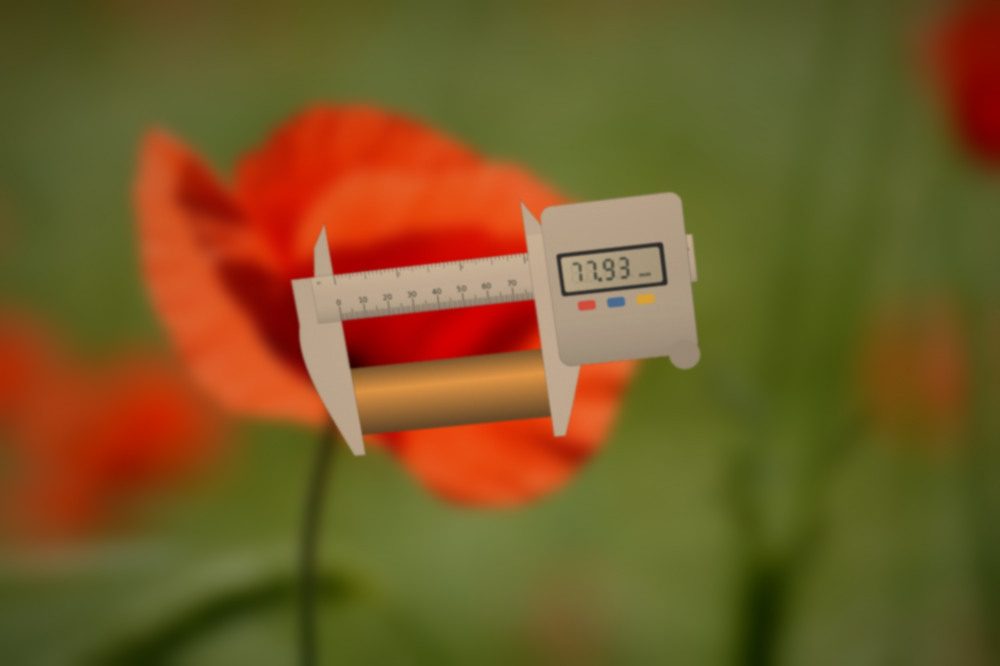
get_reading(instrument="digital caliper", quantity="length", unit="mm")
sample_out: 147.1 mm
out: 77.93 mm
